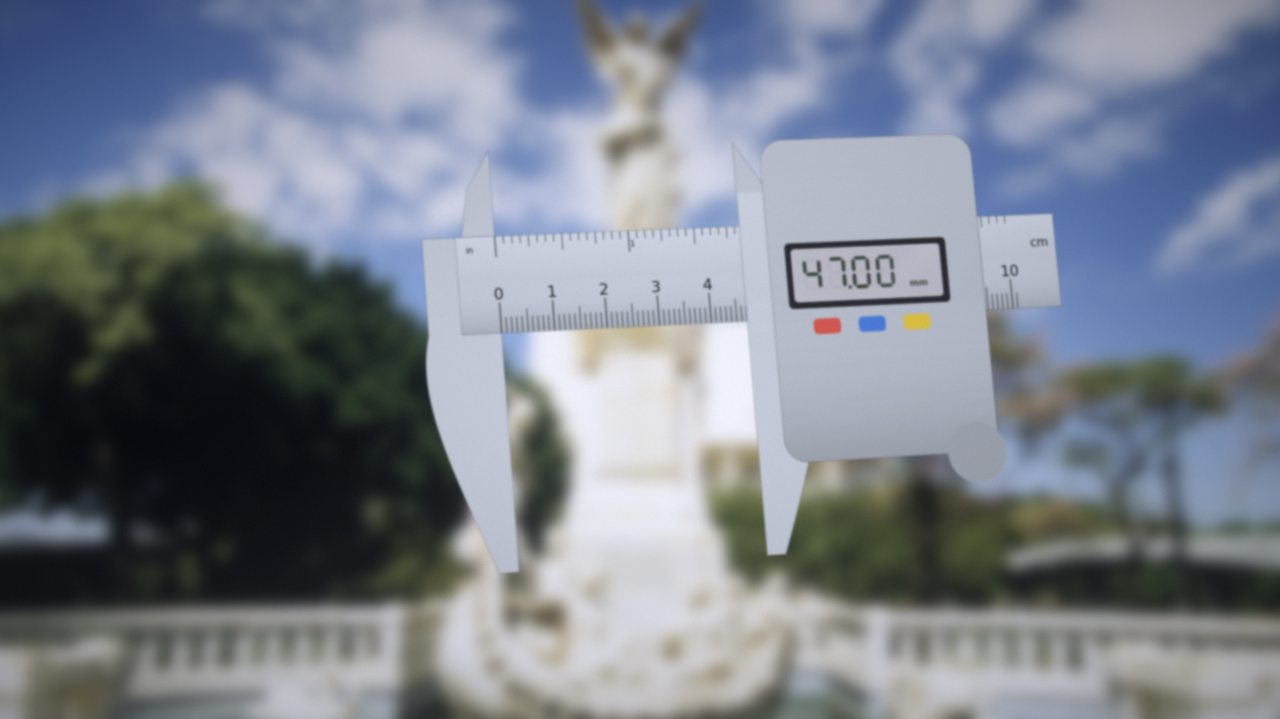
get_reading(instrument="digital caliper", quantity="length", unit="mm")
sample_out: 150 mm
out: 47.00 mm
